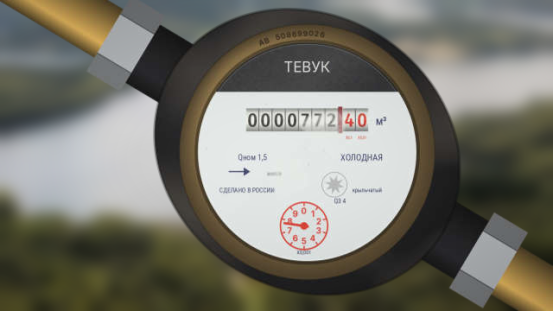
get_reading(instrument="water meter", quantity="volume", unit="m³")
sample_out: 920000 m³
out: 772.407 m³
